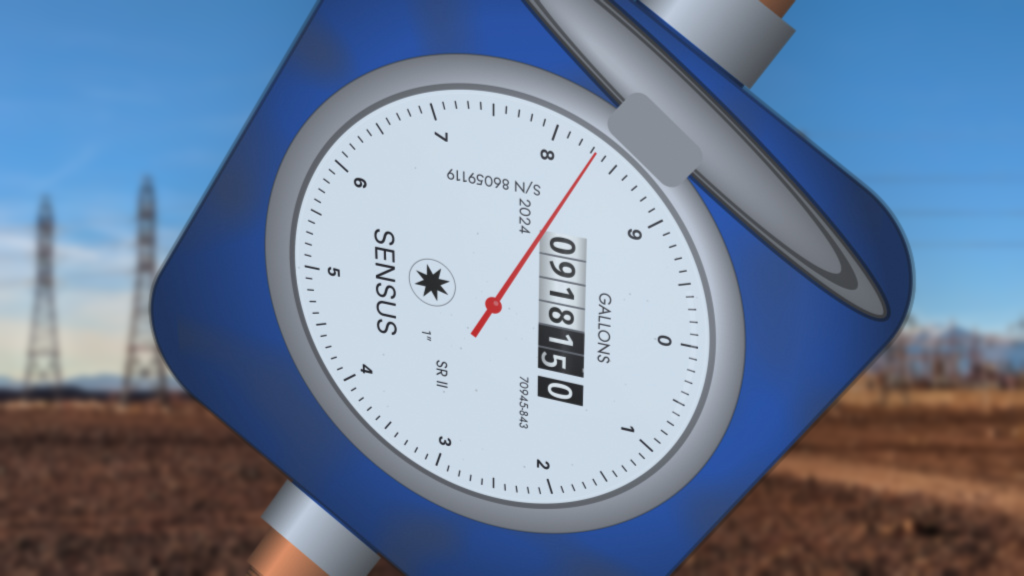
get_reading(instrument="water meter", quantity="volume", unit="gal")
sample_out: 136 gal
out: 918148.3 gal
